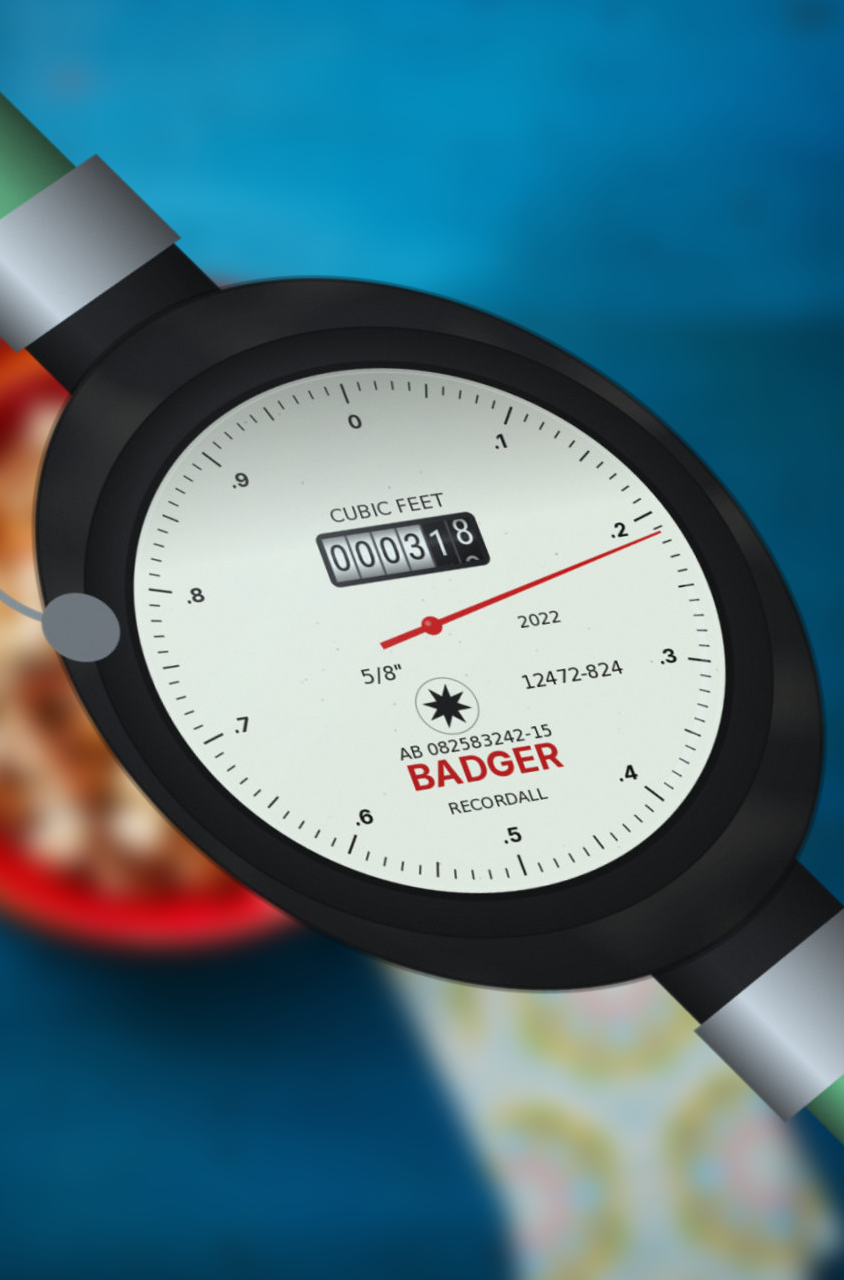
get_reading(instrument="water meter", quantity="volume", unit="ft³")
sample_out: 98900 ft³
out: 318.21 ft³
